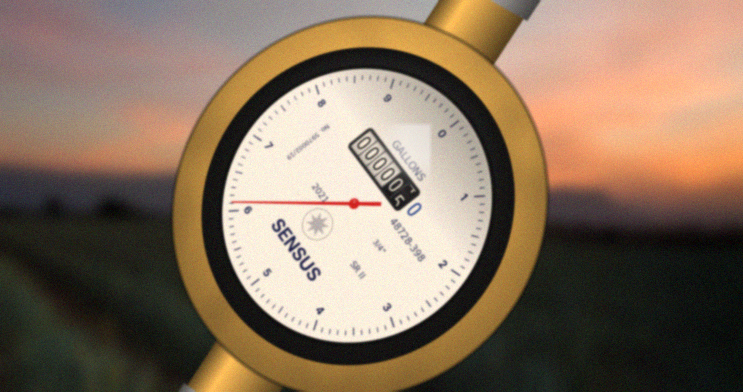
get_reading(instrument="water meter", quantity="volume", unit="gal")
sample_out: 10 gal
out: 46.1 gal
